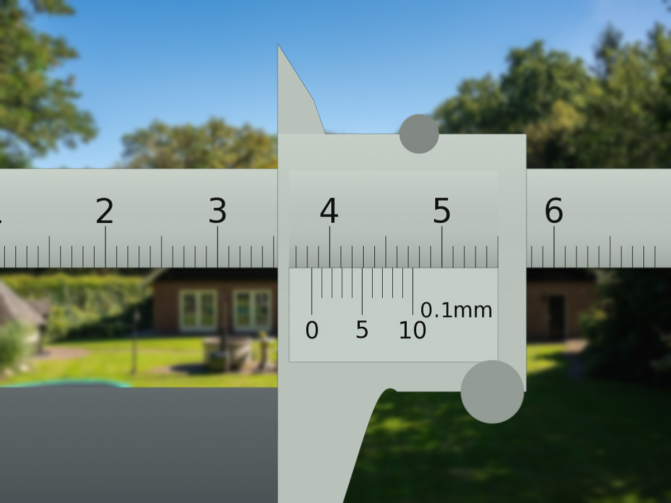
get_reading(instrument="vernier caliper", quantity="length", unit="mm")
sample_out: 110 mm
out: 38.4 mm
